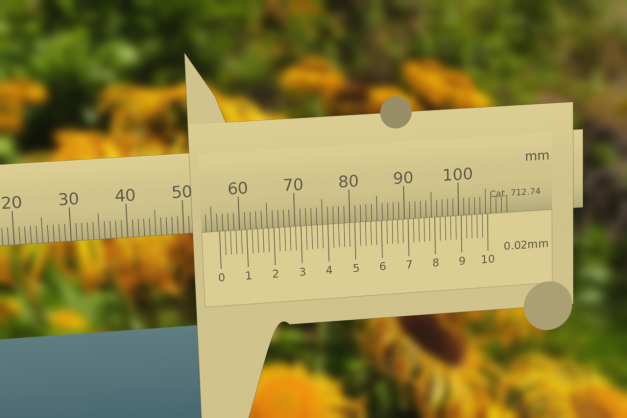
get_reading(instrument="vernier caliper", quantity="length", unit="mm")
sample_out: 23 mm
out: 56.4 mm
